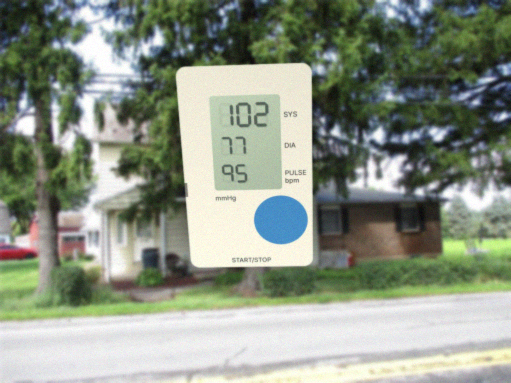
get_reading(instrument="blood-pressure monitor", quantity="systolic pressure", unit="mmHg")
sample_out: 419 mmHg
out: 102 mmHg
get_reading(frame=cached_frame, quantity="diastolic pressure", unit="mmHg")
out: 77 mmHg
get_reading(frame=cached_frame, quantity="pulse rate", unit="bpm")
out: 95 bpm
